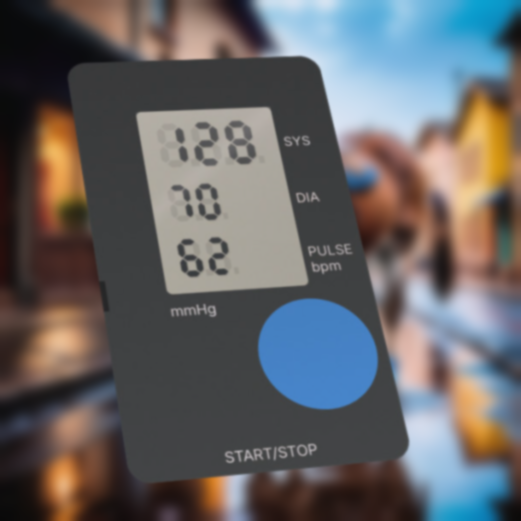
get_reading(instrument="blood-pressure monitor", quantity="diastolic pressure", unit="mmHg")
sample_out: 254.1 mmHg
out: 70 mmHg
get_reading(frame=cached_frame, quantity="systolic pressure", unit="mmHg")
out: 128 mmHg
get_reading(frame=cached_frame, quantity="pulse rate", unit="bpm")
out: 62 bpm
